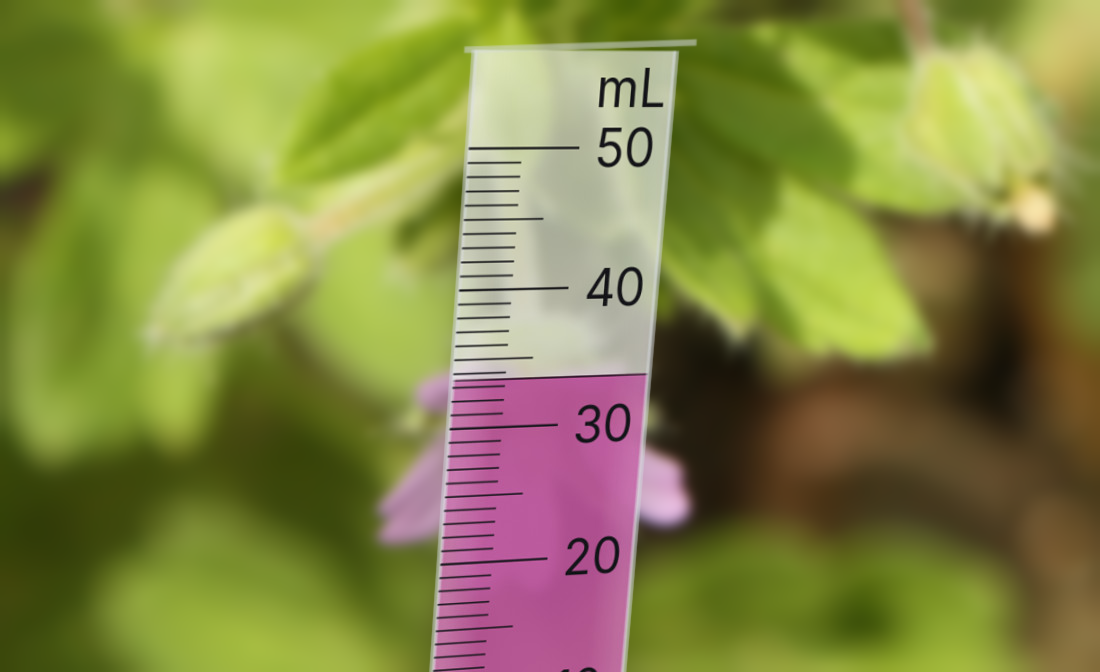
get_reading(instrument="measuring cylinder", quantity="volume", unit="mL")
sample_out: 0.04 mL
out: 33.5 mL
